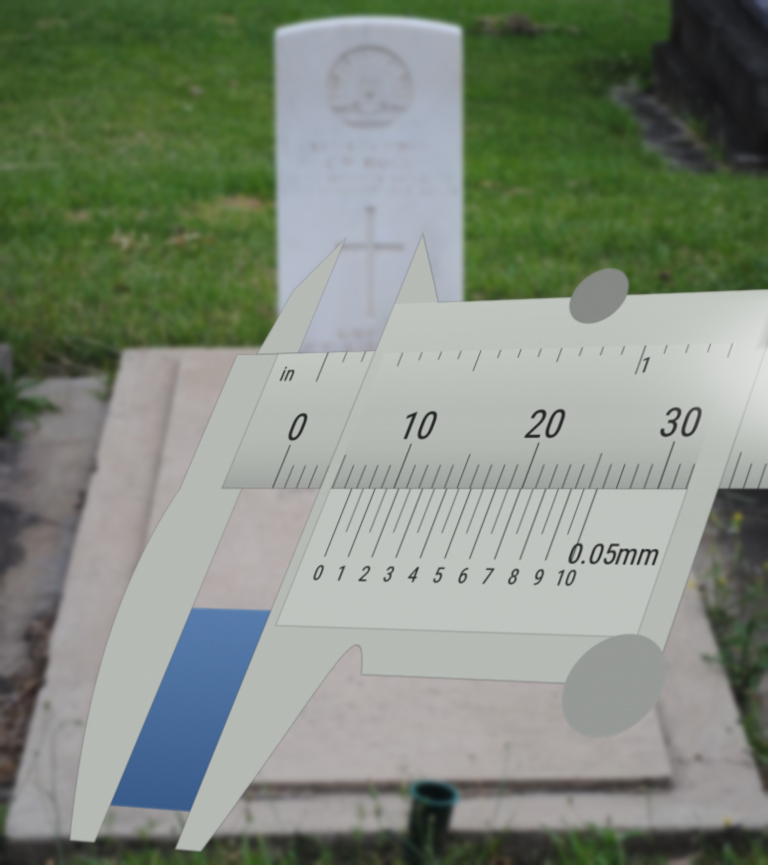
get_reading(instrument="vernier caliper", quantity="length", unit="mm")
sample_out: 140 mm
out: 6.6 mm
